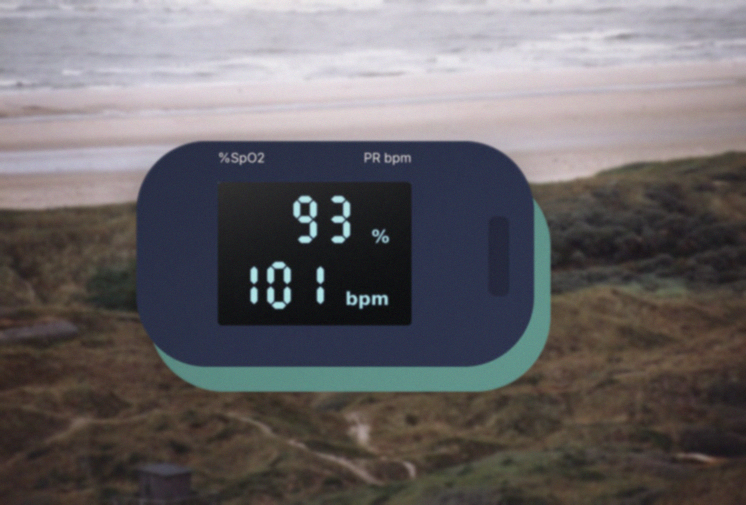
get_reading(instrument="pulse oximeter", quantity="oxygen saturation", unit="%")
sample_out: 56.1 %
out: 93 %
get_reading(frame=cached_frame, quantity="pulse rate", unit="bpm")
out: 101 bpm
